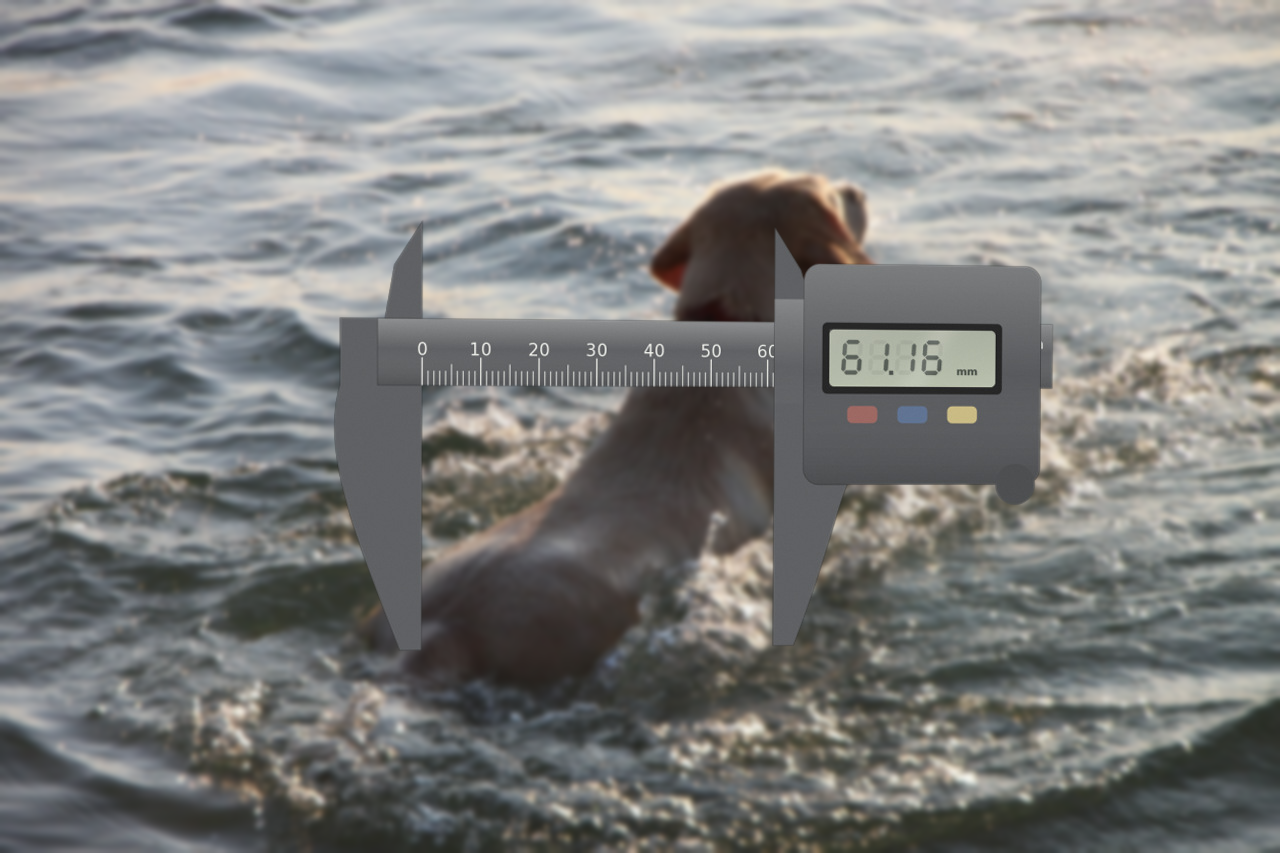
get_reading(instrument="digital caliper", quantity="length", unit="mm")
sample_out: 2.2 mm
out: 61.16 mm
